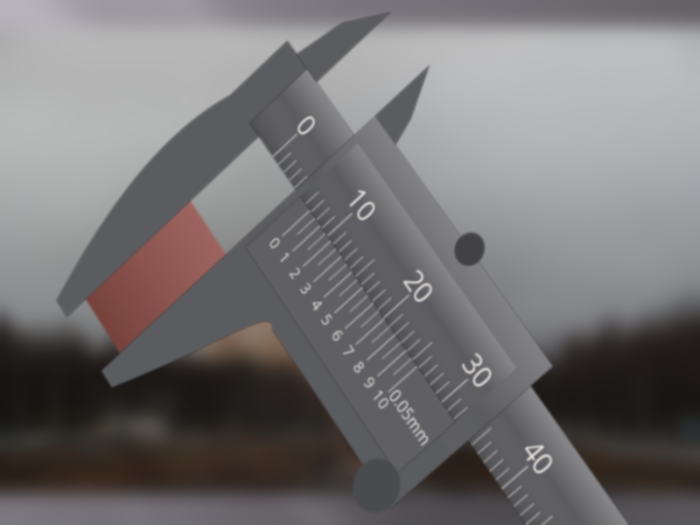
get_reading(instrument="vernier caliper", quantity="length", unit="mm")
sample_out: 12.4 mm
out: 6.8 mm
